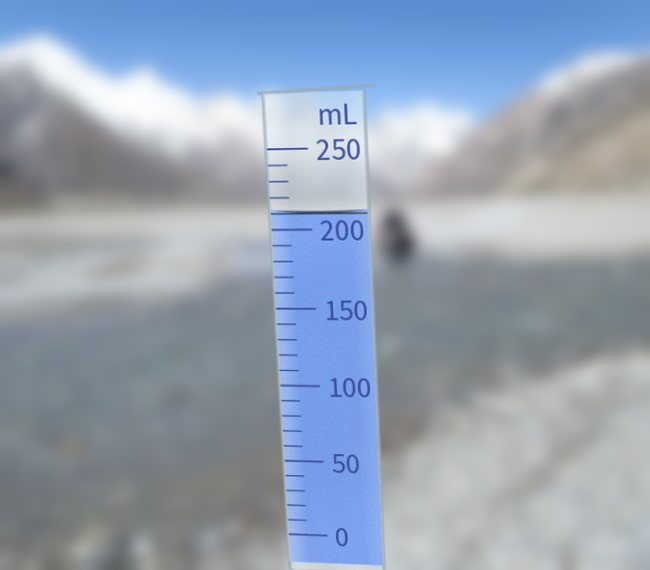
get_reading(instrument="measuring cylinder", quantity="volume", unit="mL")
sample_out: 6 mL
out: 210 mL
